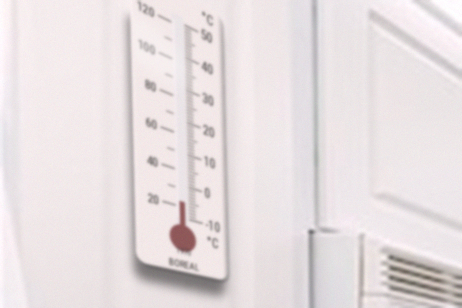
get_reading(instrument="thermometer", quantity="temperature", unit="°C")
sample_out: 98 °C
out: -5 °C
